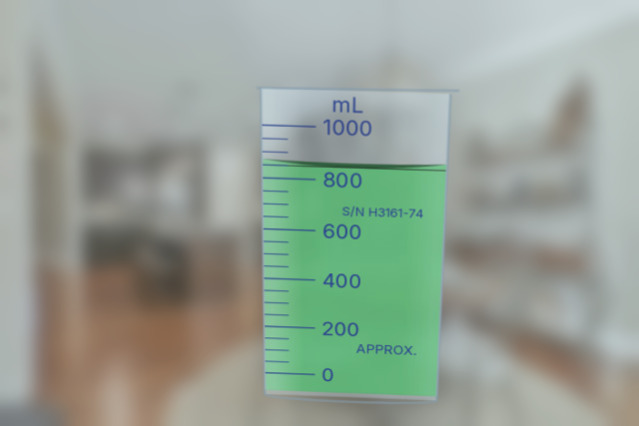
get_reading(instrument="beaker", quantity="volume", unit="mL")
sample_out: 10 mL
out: 850 mL
